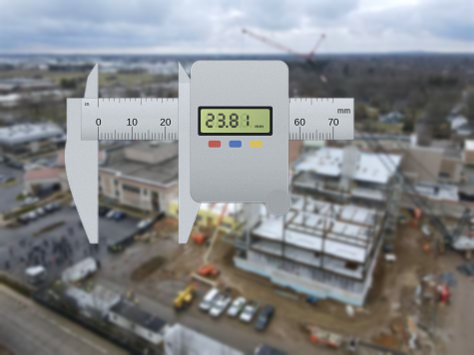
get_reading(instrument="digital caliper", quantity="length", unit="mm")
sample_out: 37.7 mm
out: 23.81 mm
